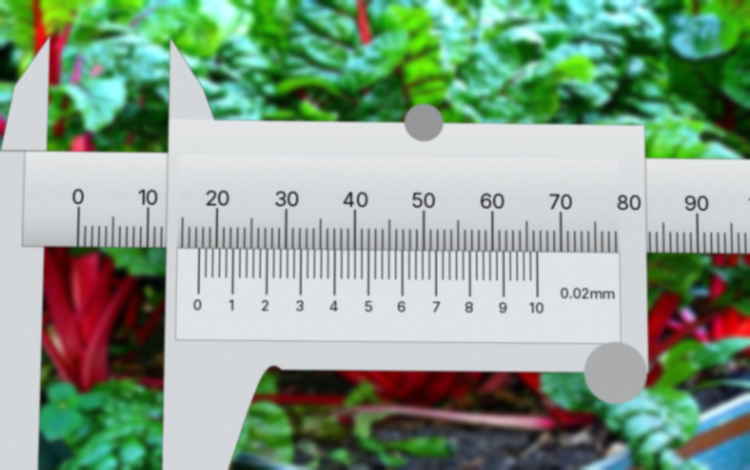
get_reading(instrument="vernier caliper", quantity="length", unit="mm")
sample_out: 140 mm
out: 17.5 mm
